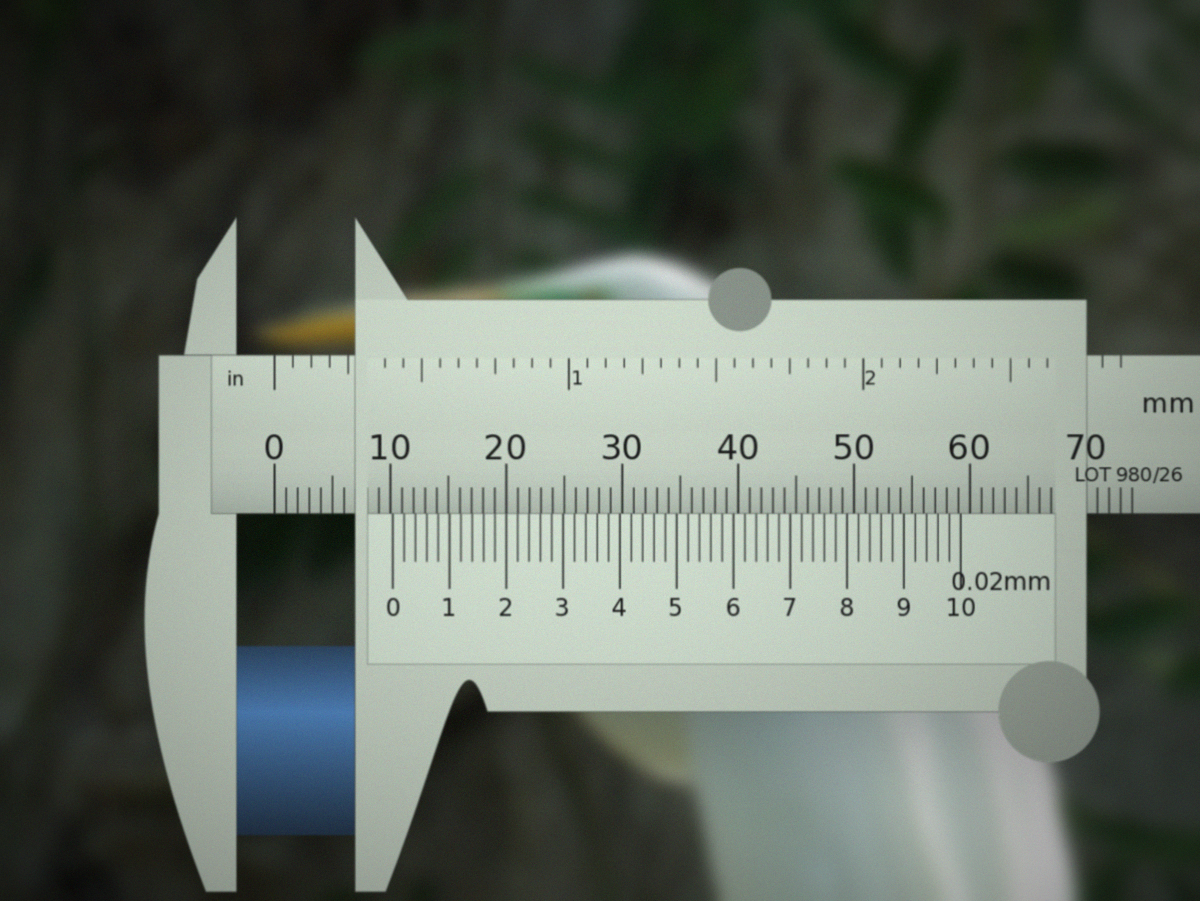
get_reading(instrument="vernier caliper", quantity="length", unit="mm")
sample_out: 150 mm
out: 10.2 mm
